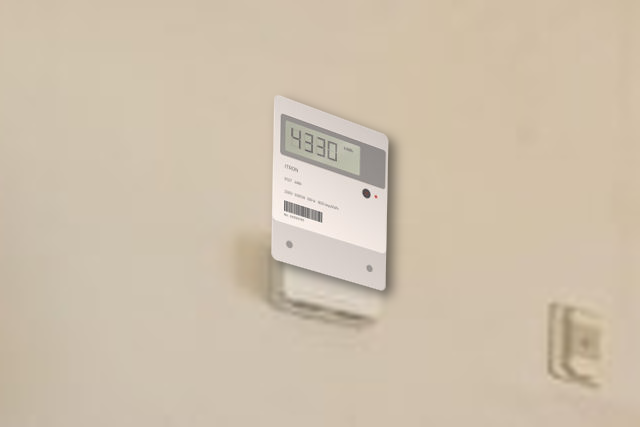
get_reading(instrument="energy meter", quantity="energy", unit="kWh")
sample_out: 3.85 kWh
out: 4330 kWh
